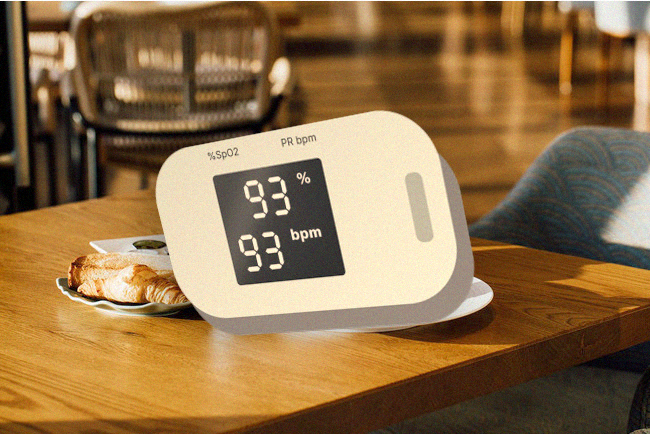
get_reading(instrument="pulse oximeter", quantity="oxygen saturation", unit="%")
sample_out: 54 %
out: 93 %
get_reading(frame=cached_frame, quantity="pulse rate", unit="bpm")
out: 93 bpm
